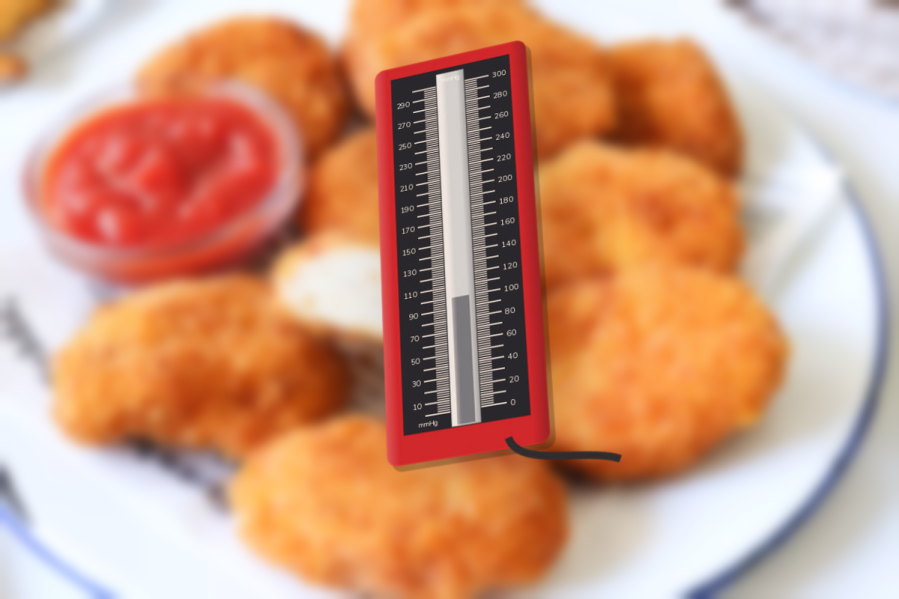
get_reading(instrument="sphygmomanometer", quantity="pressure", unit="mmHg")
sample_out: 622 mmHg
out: 100 mmHg
